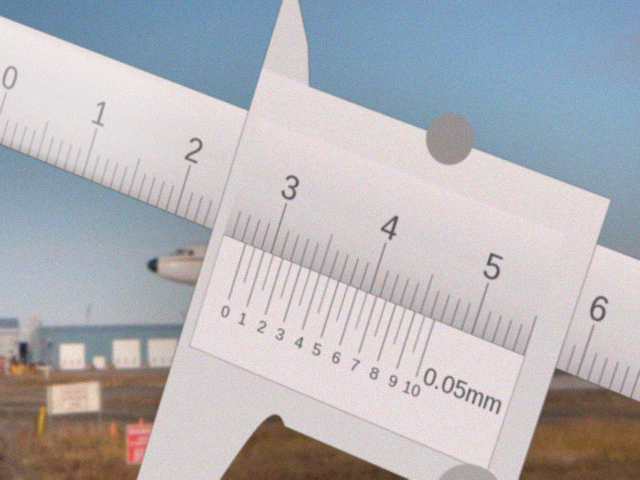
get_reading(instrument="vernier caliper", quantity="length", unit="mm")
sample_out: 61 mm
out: 27.4 mm
